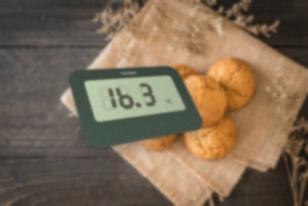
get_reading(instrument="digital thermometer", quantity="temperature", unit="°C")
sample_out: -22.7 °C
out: 16.3 °C
